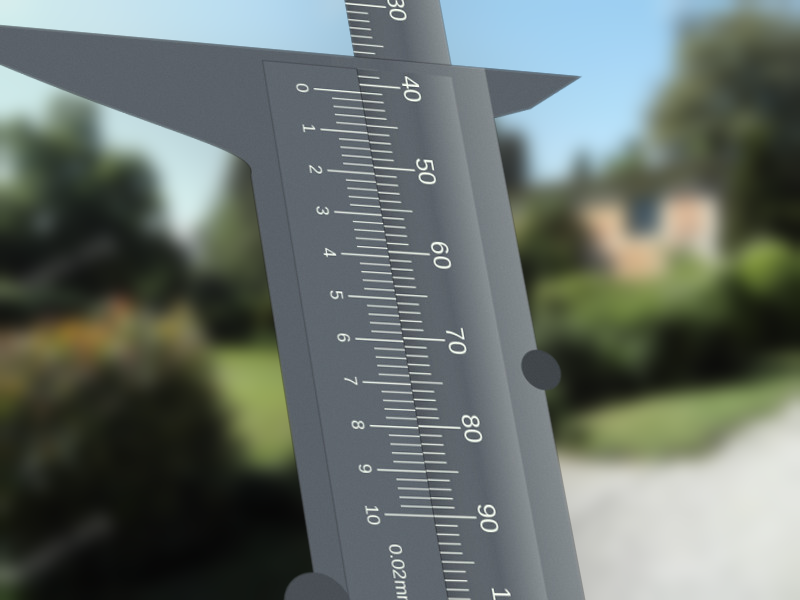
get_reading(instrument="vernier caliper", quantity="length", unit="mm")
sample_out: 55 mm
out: 41.0 mm
